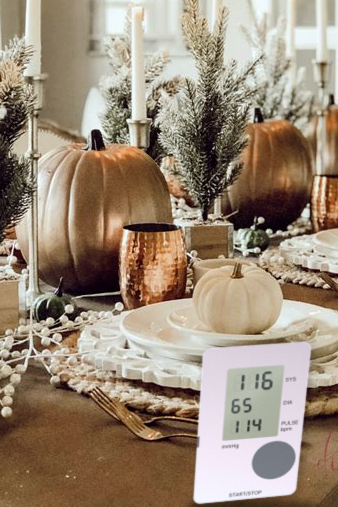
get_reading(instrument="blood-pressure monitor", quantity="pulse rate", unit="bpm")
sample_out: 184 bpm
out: 114 bpm
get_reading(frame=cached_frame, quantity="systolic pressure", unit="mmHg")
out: 116 mmHg
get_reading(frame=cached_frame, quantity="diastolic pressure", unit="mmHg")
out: 65 mmHg
